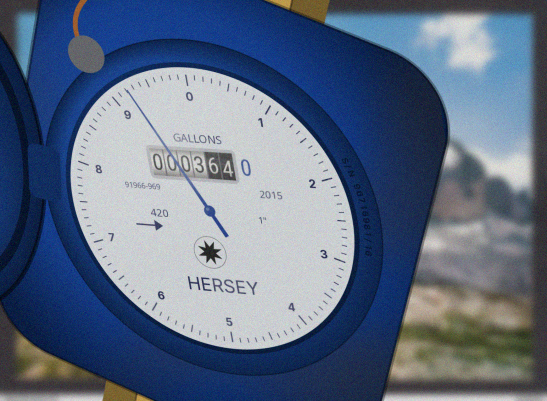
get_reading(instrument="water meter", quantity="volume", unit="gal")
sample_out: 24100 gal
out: 3639.2 gal
